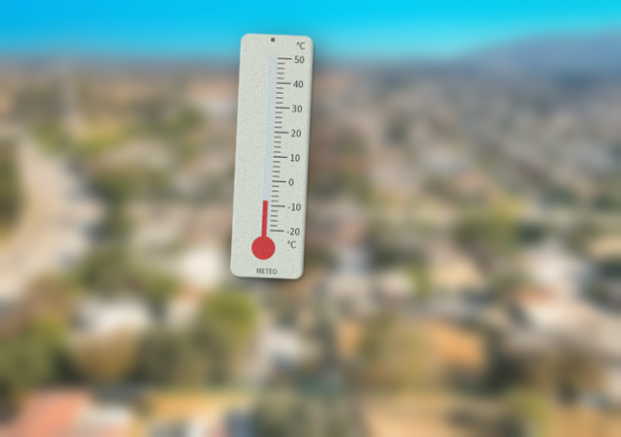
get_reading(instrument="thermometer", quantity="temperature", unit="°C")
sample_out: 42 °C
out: -8 °C
